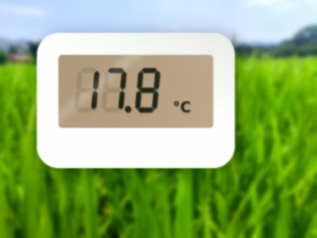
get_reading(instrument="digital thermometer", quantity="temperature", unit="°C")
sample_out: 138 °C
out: 17.8 °C
